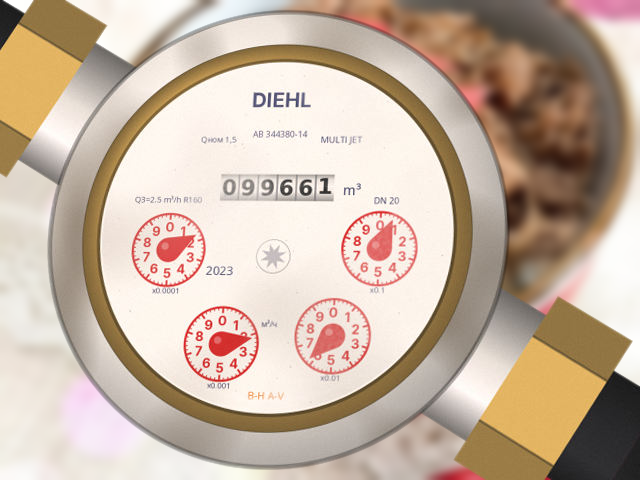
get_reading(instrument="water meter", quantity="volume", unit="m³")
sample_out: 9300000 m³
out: 99661.0621 m³
